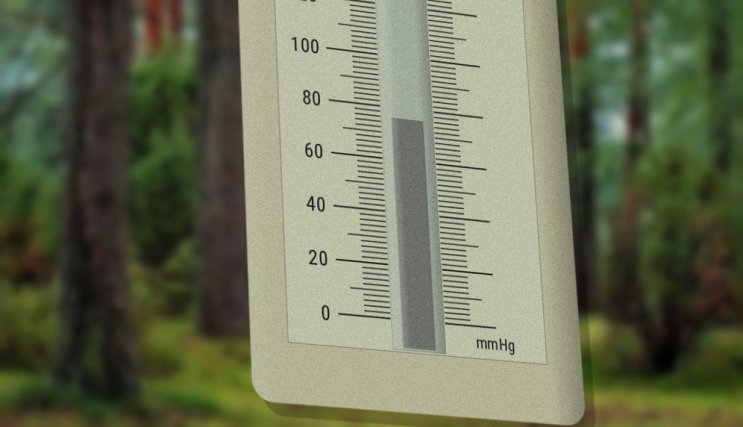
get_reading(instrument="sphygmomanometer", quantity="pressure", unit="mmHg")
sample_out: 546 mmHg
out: 76 mmHg
